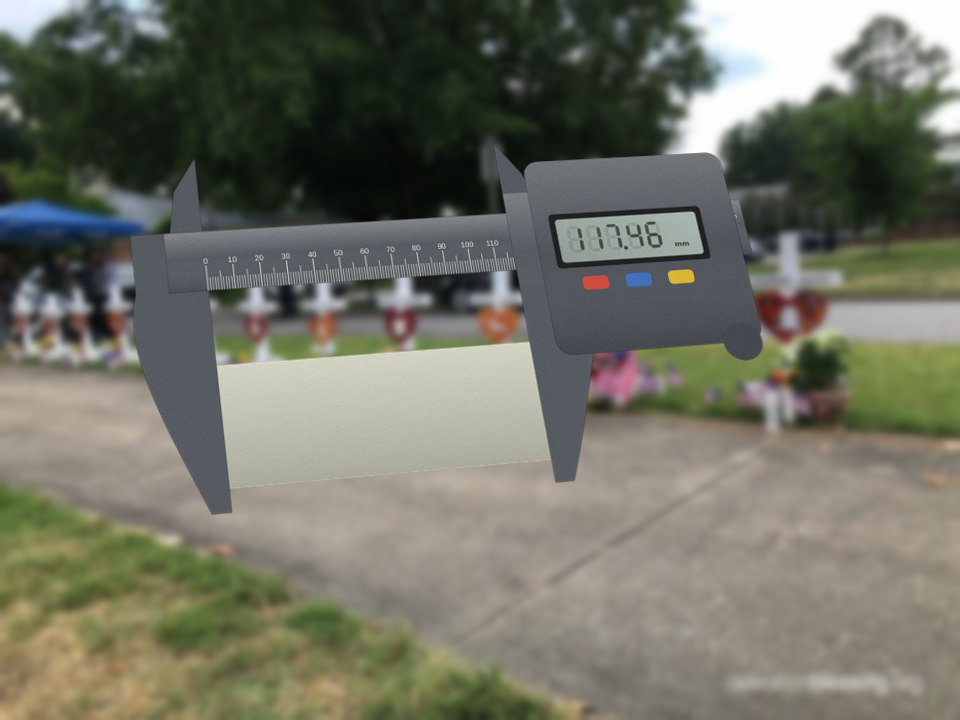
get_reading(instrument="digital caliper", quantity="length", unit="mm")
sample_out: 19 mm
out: 117.46 mm
